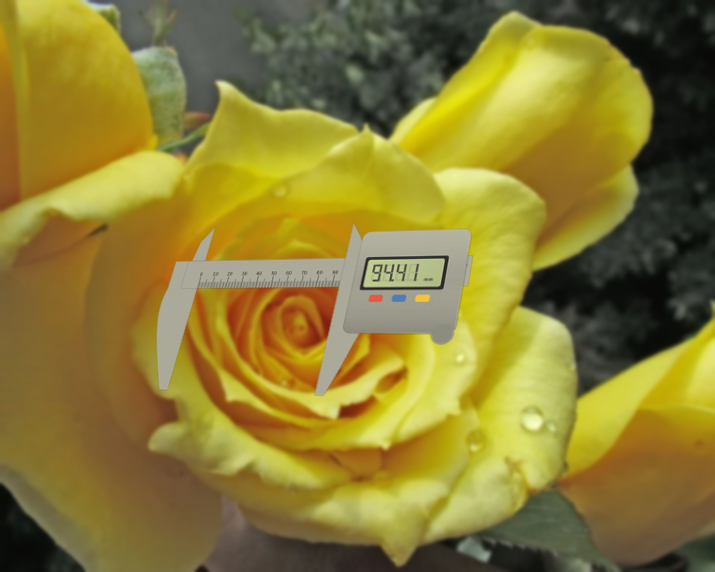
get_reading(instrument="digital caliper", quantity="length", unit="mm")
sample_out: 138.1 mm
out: 94.41 mm
